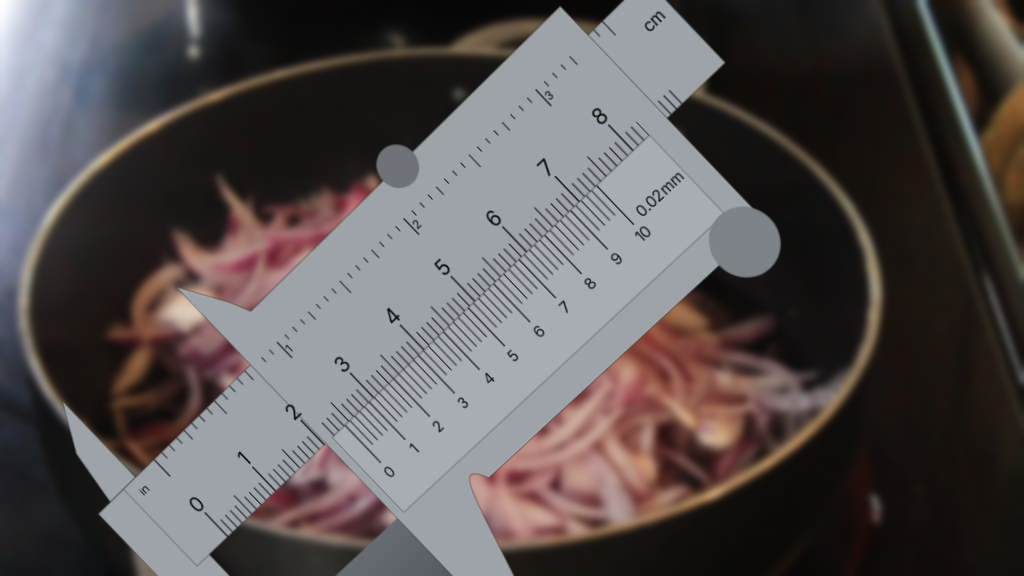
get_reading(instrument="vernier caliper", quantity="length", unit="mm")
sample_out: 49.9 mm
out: 24.2 mm
